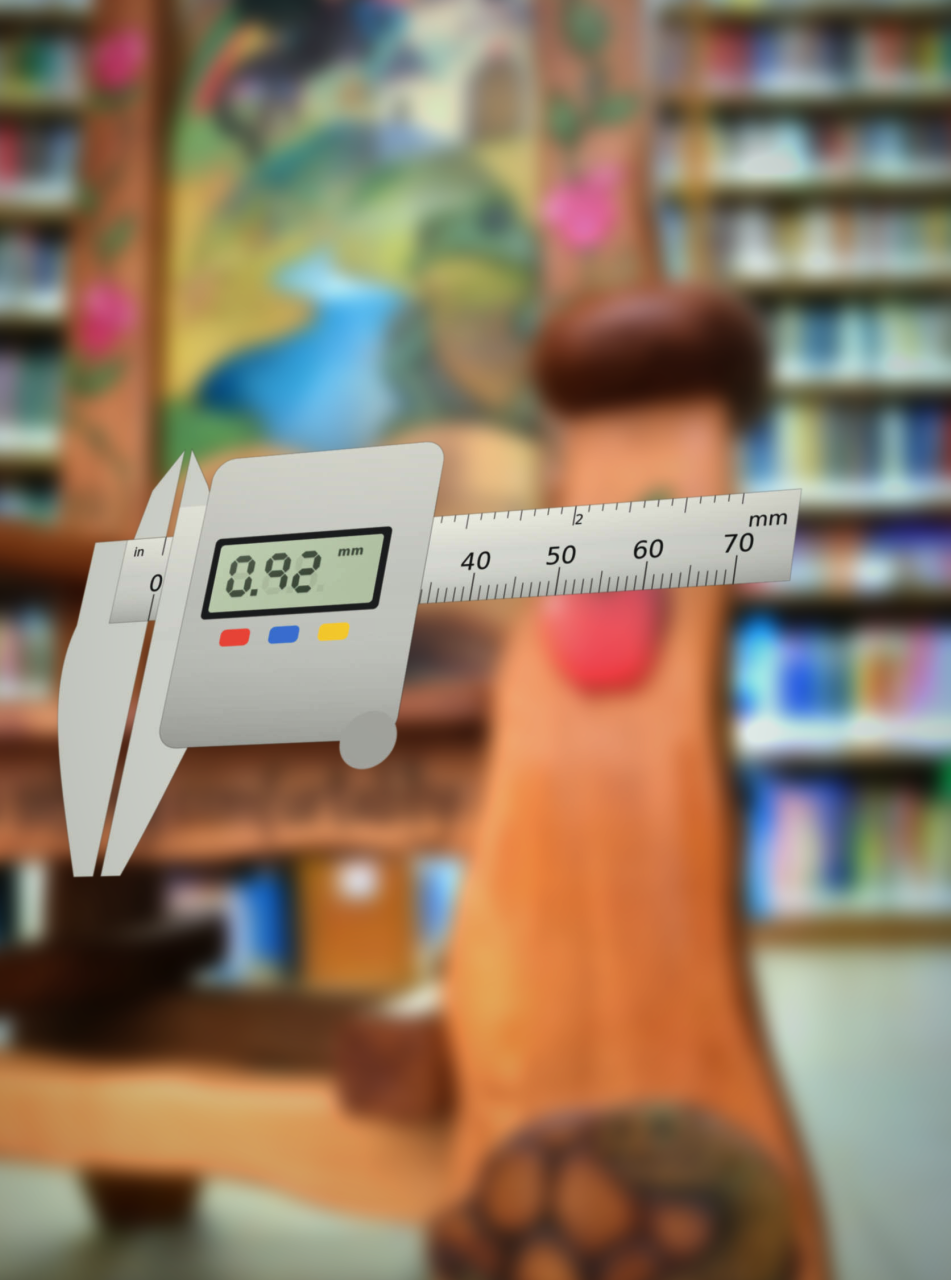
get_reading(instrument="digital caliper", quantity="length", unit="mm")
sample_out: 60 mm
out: 0.92 mm
